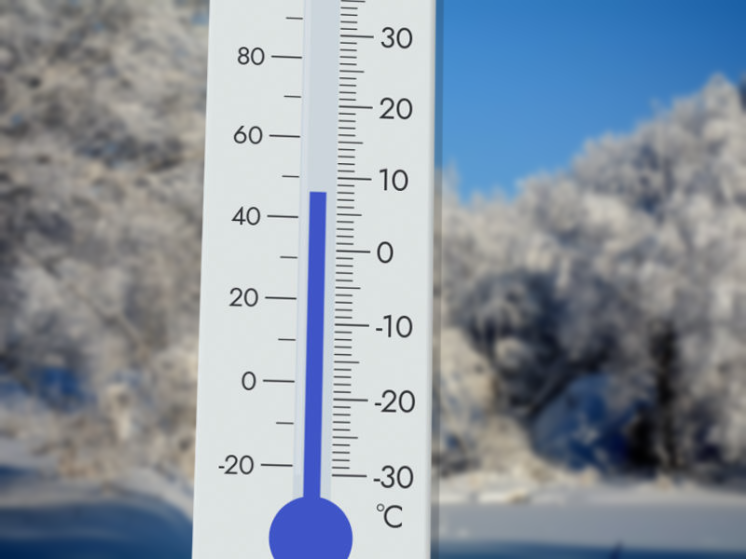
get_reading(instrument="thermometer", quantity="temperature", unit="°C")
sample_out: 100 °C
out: 8 °C
